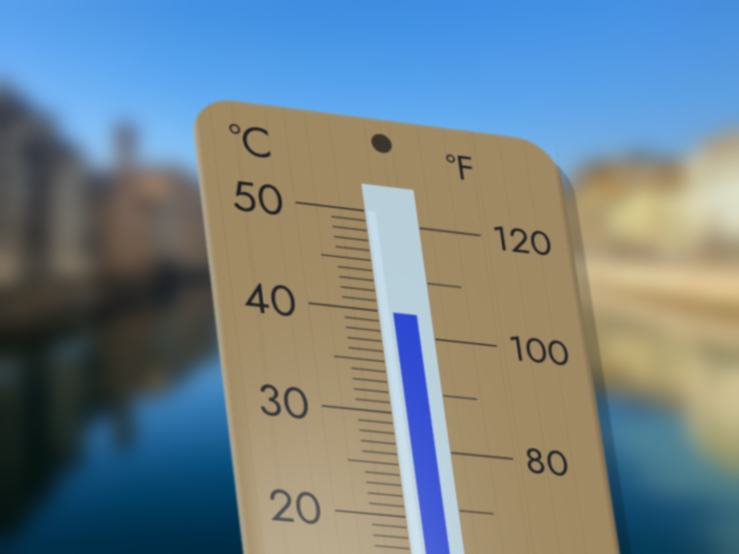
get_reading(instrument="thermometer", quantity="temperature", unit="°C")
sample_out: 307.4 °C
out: 40 °C
